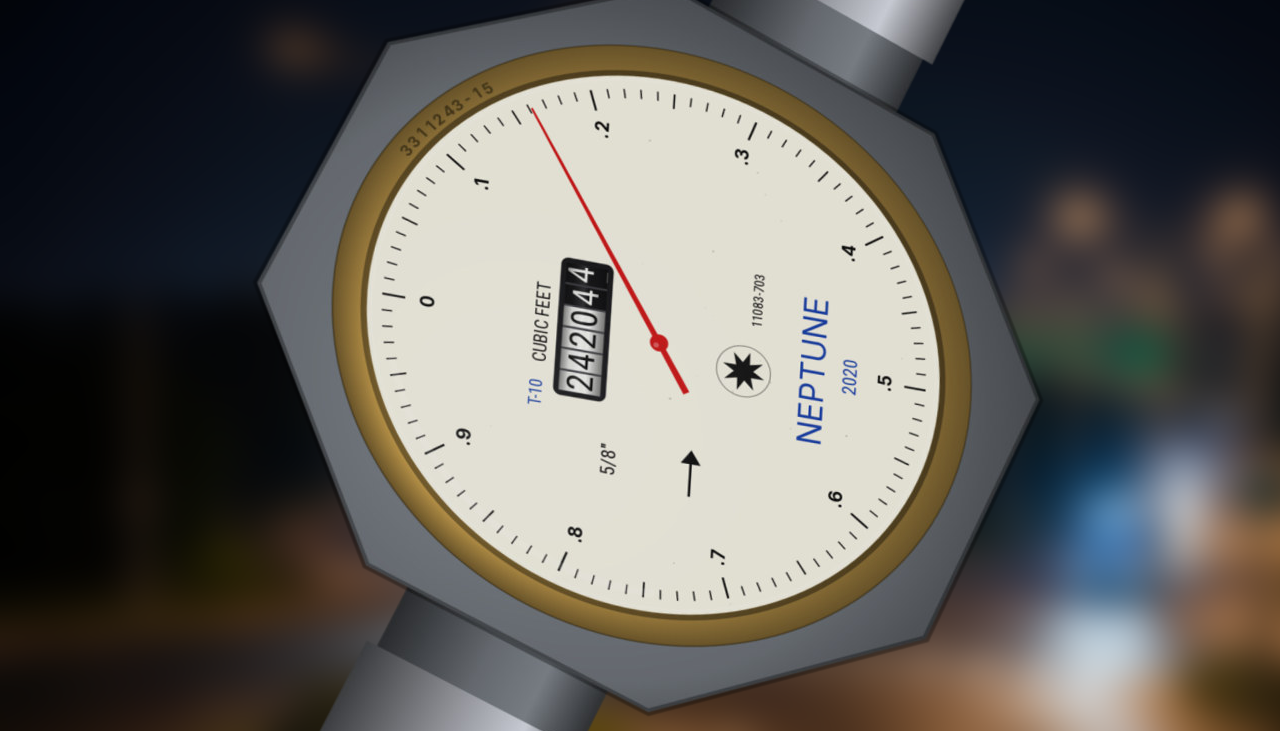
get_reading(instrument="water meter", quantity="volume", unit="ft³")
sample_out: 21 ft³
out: 242044.16 ft³
